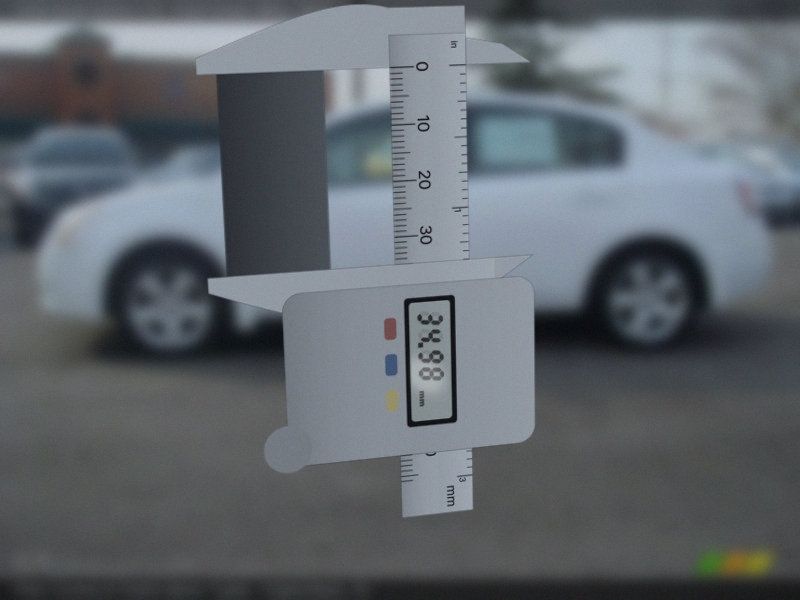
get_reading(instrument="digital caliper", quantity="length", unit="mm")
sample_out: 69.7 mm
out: 34.98 mm
